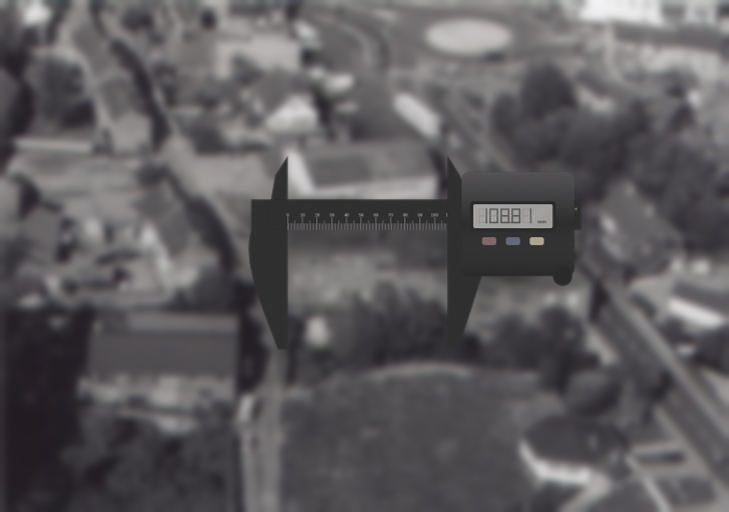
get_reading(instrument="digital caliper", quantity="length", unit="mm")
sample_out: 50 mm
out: 108.81 mm
